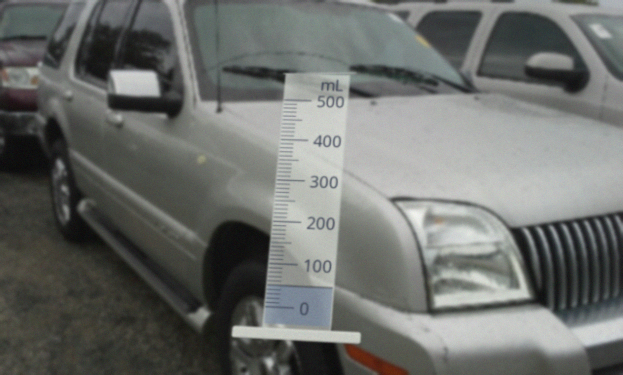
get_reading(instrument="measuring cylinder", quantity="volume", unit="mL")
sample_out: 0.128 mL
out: 50 mL
